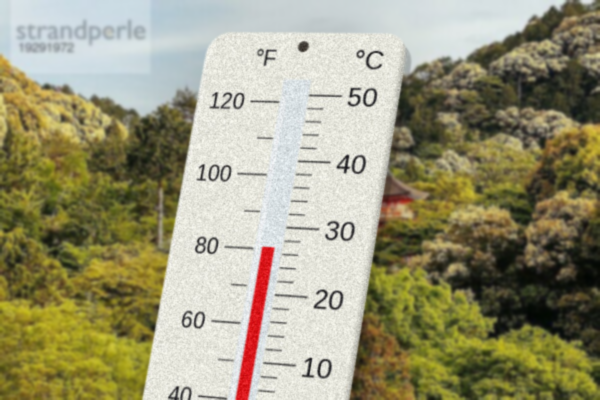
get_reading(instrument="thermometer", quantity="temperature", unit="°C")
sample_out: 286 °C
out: 27 °C
